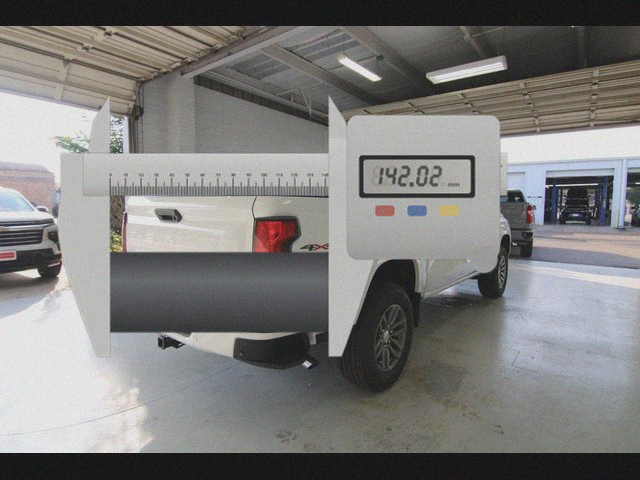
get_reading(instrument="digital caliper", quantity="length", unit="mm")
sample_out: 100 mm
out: 142.02 mm
